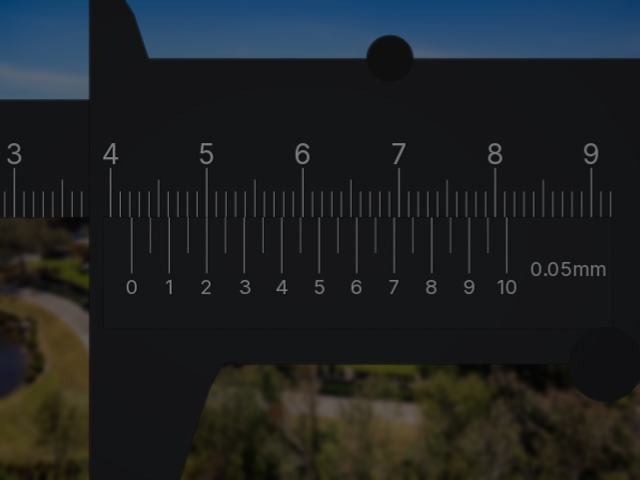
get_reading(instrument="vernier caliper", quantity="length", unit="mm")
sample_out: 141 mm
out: 42.2 mm
